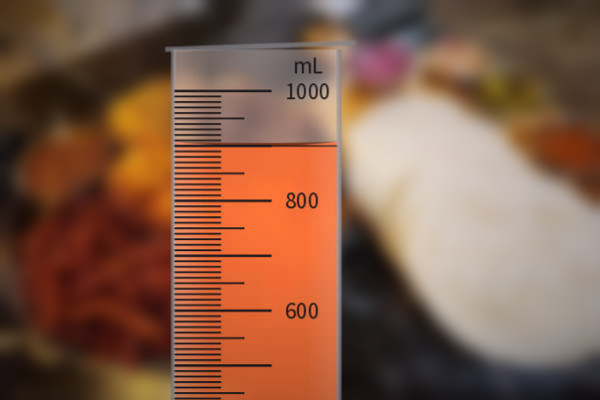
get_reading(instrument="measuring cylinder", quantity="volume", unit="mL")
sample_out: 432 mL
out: 900 mL
